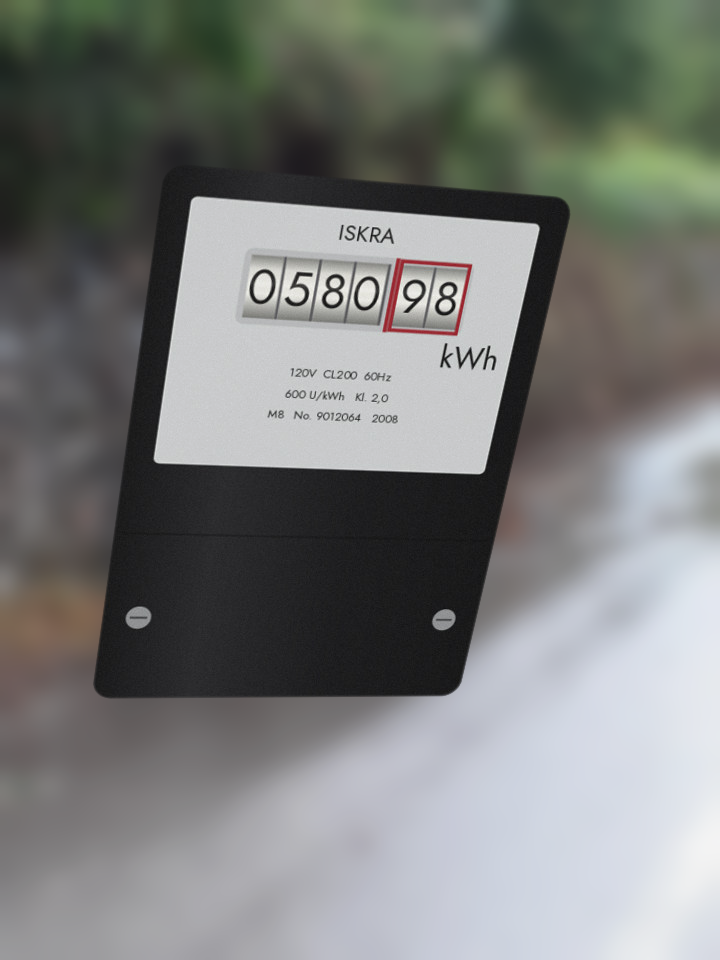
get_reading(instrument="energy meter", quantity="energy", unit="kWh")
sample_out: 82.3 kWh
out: 580.98 kWh
